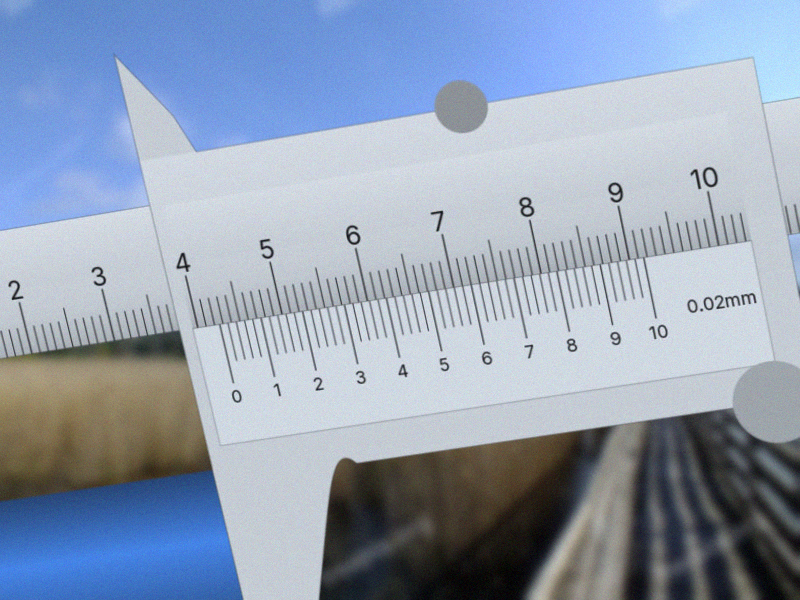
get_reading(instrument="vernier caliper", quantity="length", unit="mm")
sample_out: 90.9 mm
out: 42.6 mm
